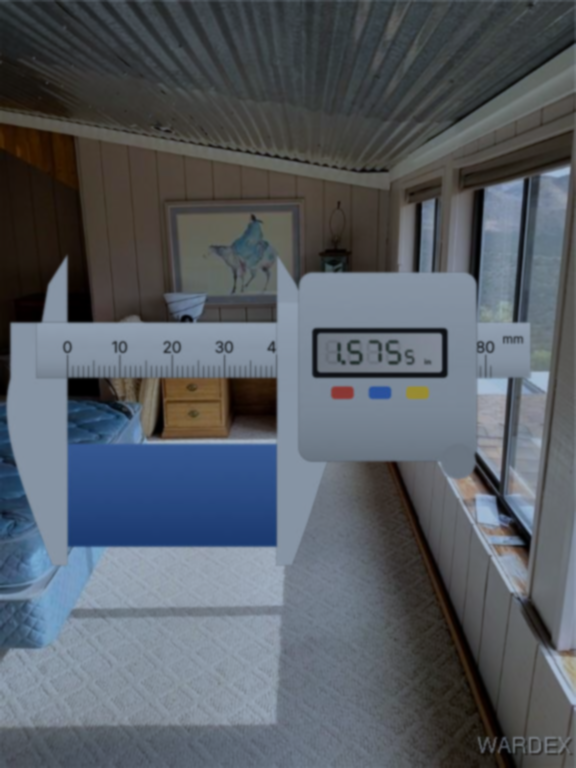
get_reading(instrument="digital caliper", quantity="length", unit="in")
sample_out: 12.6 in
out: 1.5755 in
